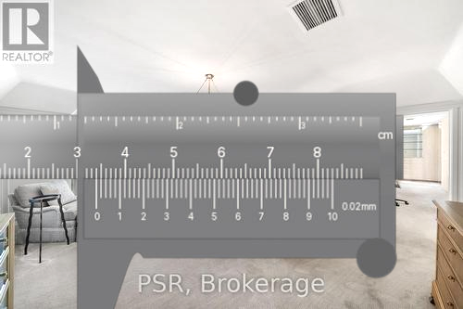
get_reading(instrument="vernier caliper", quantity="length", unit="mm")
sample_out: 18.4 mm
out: 34.0 mm
